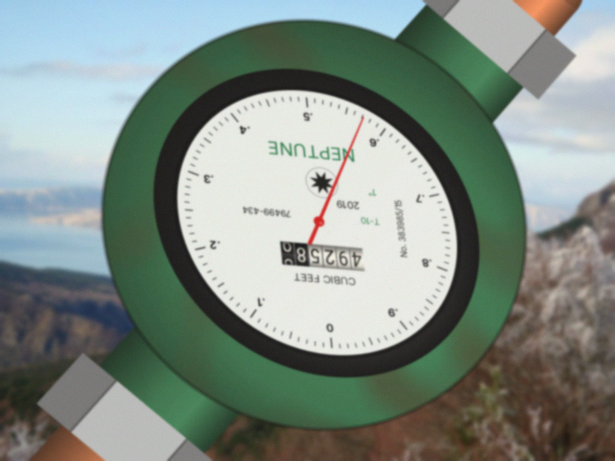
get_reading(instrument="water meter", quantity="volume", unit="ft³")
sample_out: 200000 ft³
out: 492588.57 ft³
